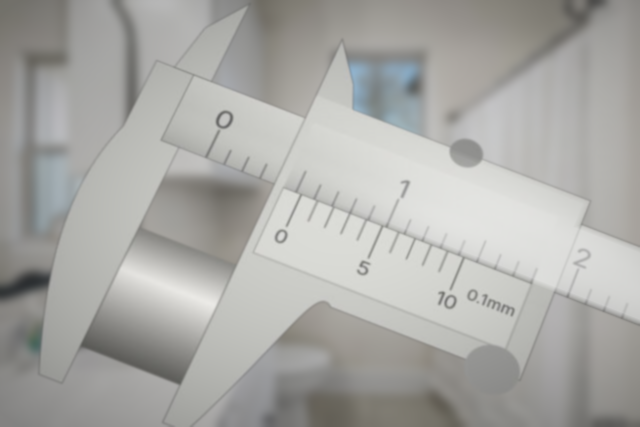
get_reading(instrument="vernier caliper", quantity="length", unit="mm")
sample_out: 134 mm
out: 5.3 mm
